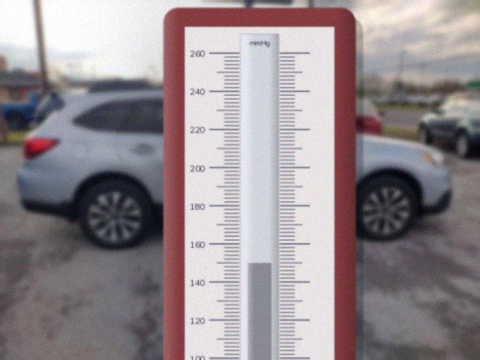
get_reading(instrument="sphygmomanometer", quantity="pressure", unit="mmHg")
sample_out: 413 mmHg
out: 150 mmHg
